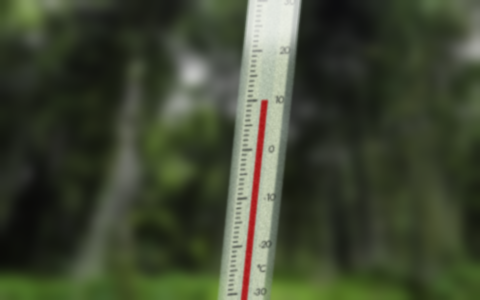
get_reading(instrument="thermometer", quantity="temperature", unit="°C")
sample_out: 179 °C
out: 10 °C
